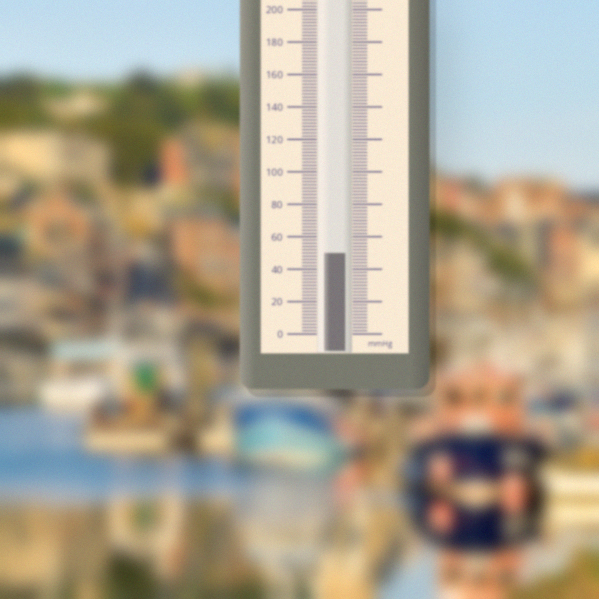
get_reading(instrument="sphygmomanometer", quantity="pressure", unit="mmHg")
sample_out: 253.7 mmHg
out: 50 mmHg
